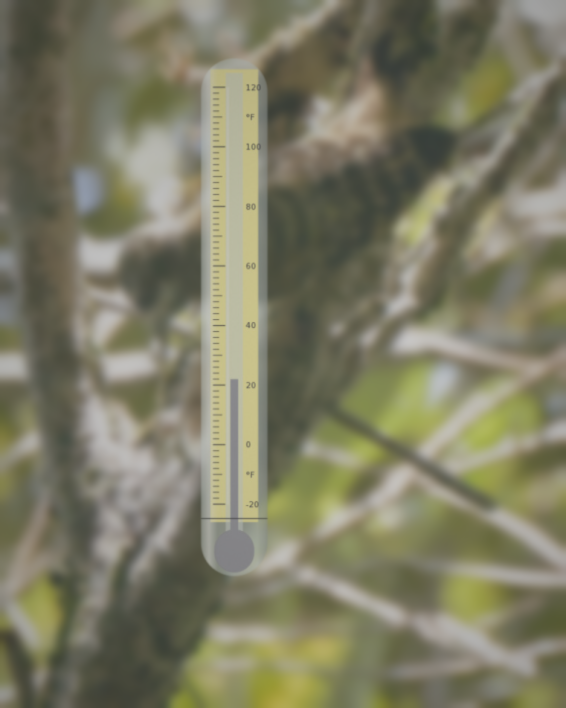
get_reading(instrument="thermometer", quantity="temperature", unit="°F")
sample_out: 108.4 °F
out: 22 °F
